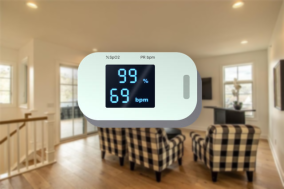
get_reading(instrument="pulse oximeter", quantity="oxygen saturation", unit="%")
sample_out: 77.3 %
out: 99 %
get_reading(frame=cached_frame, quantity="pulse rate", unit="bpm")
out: 69 bpm
